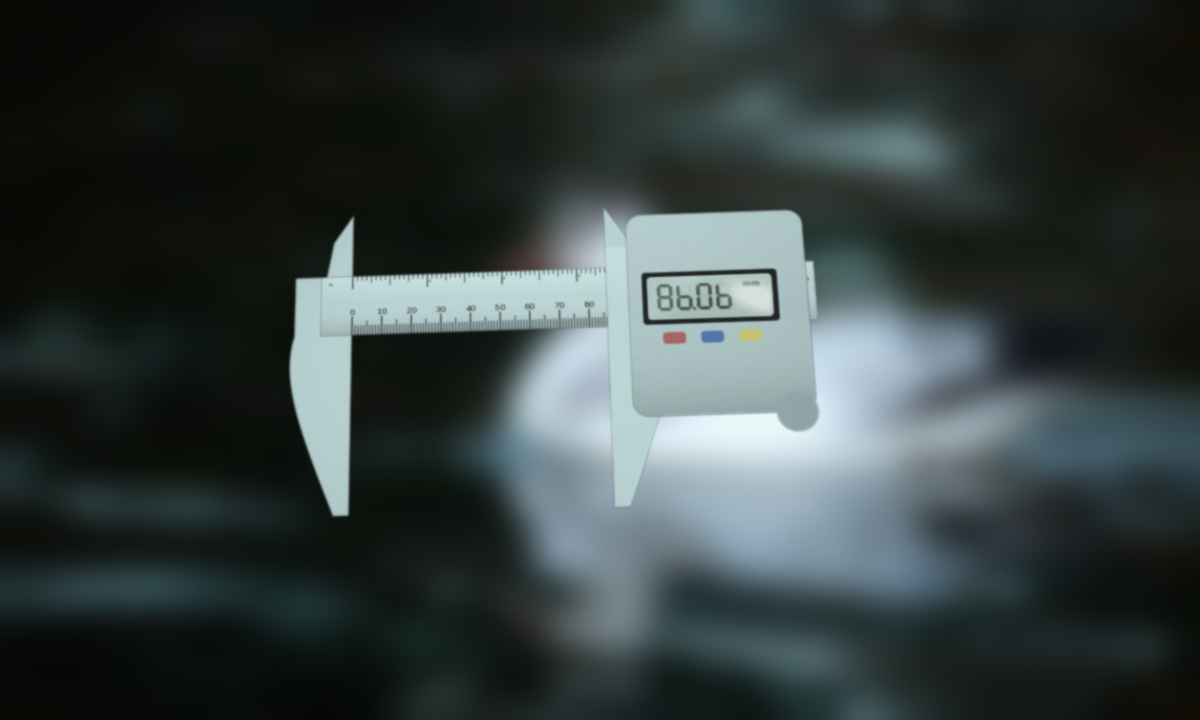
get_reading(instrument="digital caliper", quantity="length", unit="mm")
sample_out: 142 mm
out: 86.06 mm
